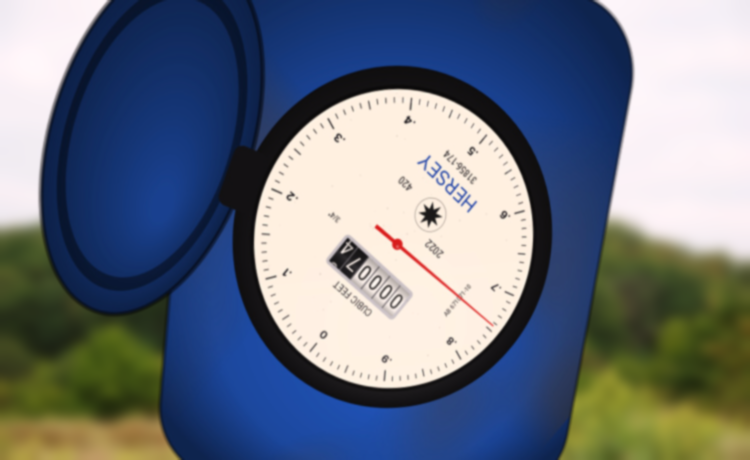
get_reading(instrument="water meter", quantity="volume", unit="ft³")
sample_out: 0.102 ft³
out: 73.74 ft³
